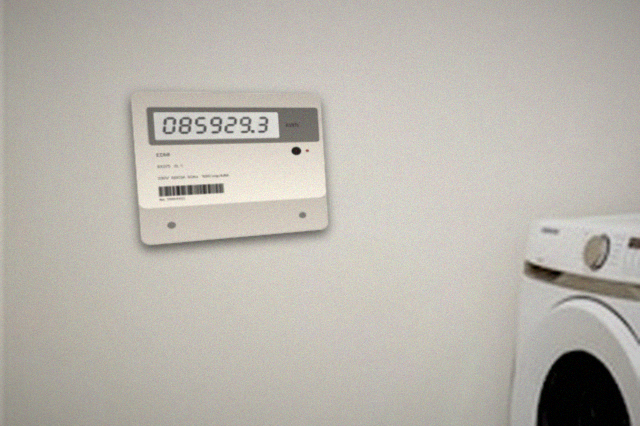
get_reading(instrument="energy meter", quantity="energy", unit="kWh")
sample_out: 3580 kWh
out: 85929.3 kWh
